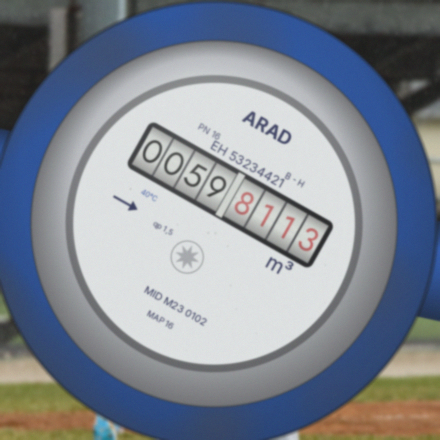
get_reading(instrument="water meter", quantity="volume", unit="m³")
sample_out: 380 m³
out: 59.8113 m³
